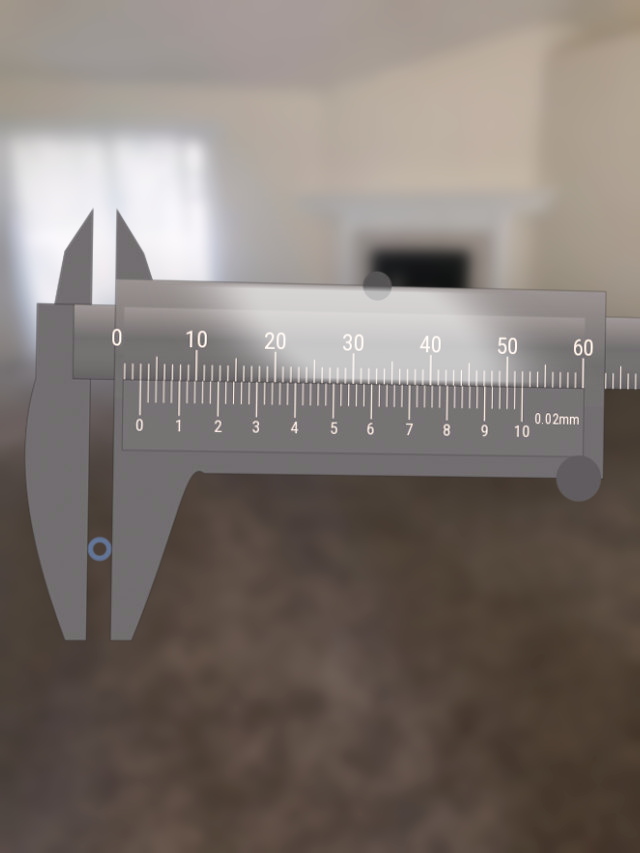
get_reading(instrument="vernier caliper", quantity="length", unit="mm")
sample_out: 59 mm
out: 3.0 mm
